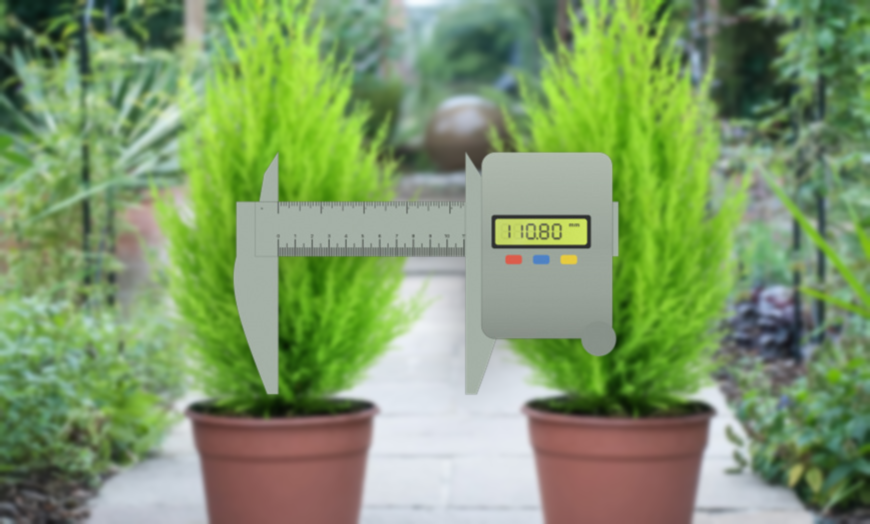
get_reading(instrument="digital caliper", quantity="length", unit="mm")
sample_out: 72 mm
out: 110.80 mm
